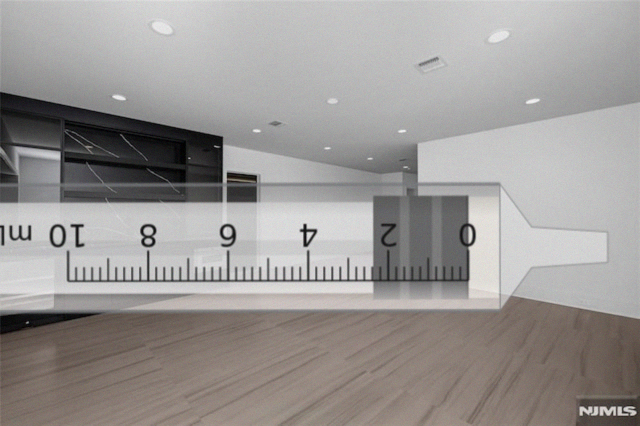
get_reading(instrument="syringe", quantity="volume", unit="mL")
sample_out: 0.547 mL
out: 0 mL
